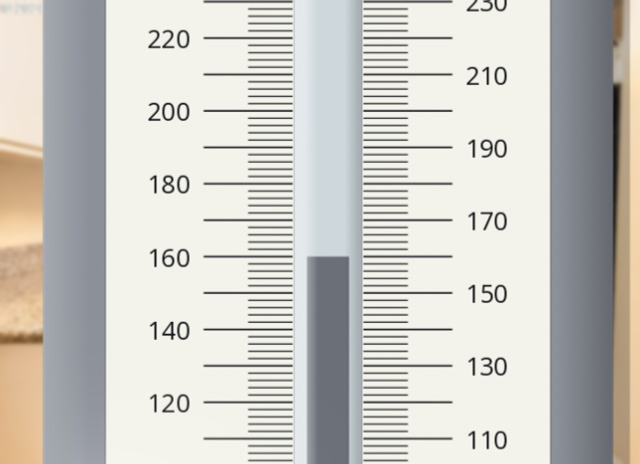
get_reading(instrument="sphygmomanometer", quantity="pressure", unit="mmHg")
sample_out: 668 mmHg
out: 160 mmHg
